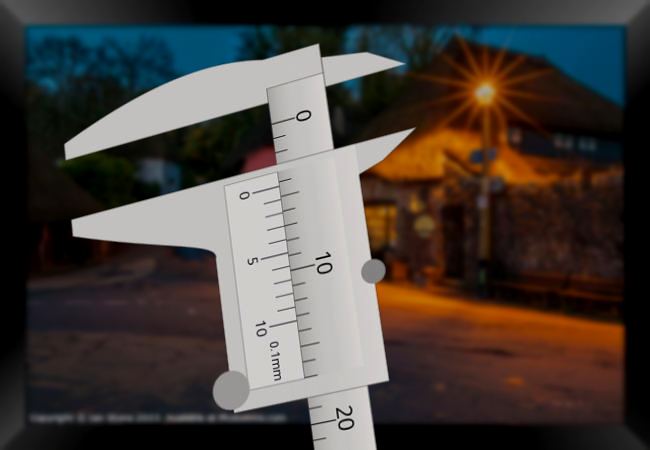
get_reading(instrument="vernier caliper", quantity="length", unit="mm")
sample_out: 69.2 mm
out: 4.3 mm
